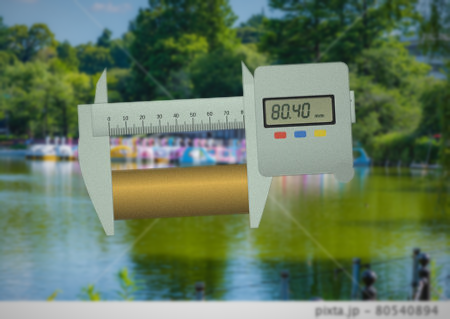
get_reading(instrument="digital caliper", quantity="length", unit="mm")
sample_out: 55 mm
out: 80.40 mm
